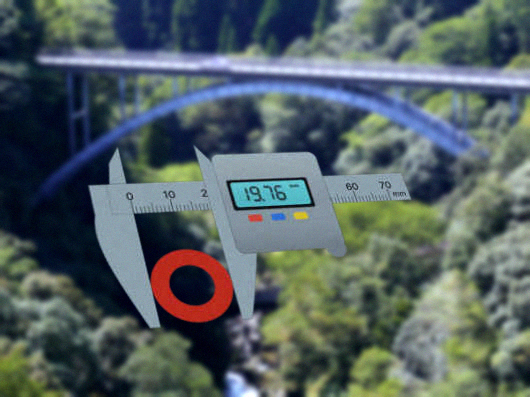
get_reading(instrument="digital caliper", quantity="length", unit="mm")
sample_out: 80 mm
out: 19.76 mm
